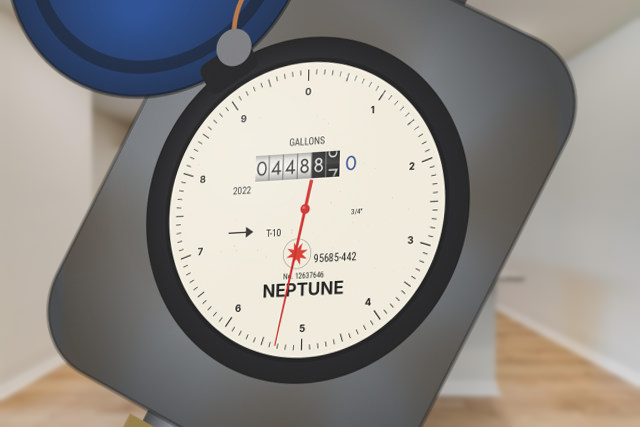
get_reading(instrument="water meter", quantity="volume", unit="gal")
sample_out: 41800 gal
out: 448865.3 gal
